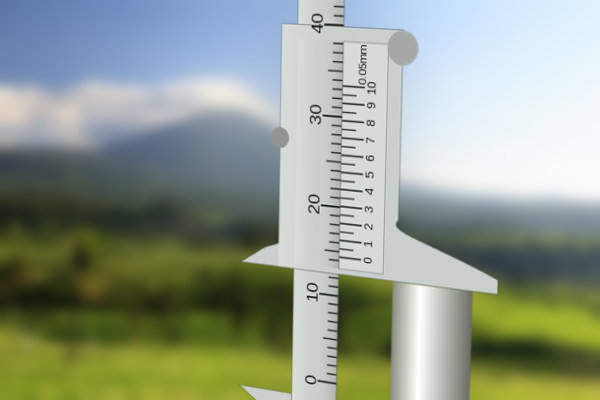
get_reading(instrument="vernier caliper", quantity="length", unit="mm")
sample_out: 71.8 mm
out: 14.4 mm
